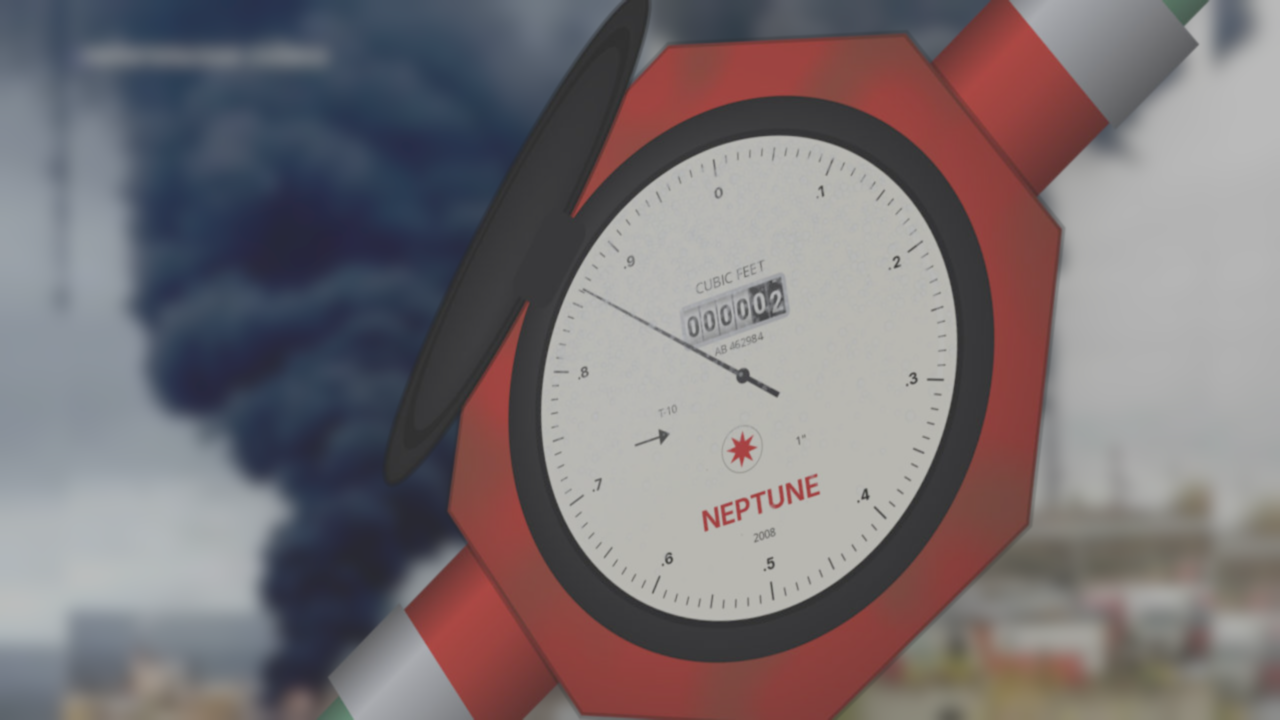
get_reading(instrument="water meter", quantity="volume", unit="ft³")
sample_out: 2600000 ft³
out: 1.86 ft³
